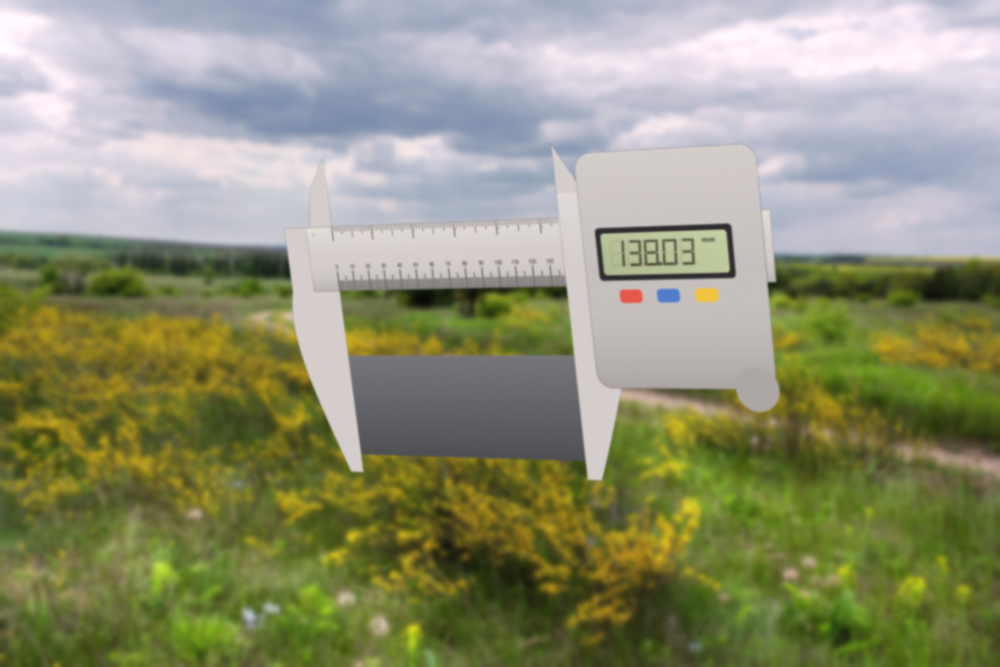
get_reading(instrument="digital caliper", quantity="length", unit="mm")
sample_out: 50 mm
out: 138.03 mm
